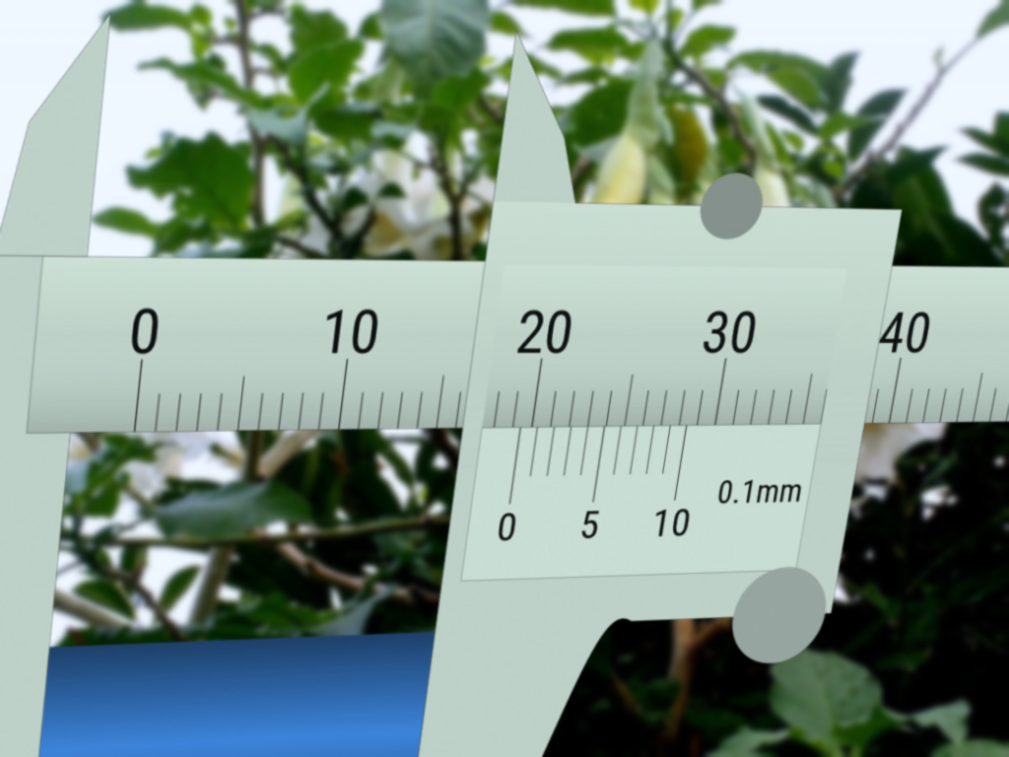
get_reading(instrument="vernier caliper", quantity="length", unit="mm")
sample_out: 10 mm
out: 19.4 mm
